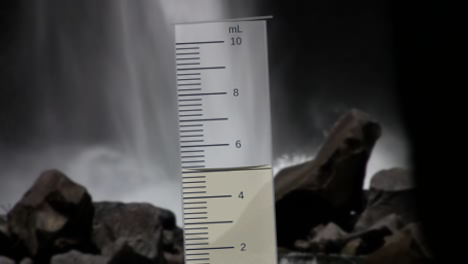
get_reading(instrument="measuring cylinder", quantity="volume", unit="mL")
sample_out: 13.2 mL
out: 5 mL
